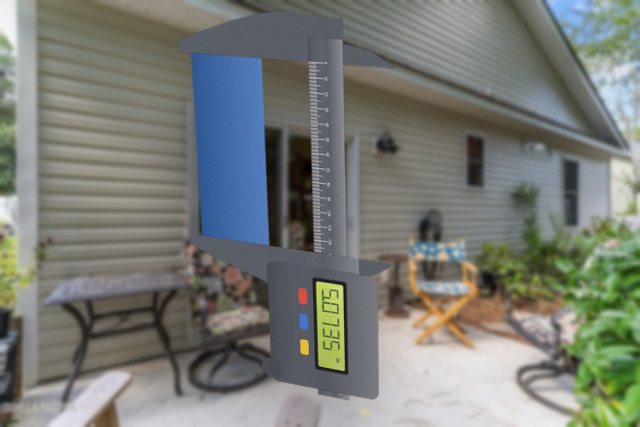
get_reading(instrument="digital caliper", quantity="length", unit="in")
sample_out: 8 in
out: 5.0735 in
